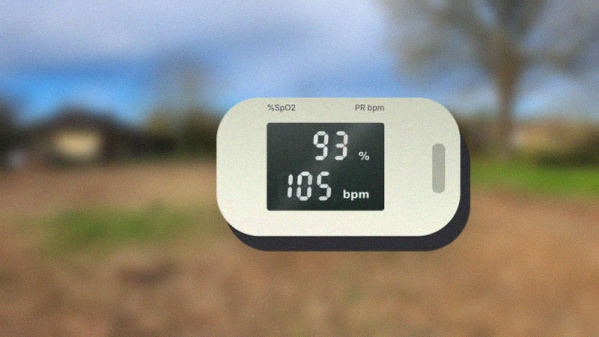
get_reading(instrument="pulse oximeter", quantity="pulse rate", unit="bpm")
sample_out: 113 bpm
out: 105 bpm
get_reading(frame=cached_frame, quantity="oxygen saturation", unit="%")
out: 93 %
